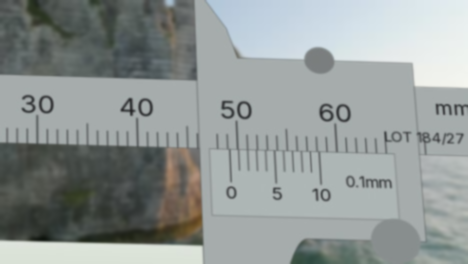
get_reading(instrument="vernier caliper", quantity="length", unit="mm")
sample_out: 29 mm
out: 49.2 mm
